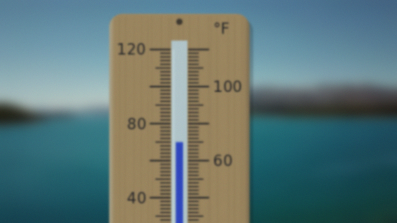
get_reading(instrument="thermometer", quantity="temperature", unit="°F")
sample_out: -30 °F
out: 70 °F
